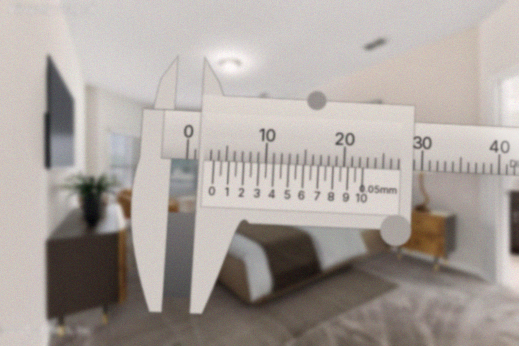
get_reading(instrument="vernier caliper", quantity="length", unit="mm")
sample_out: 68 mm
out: 3.4 mm
